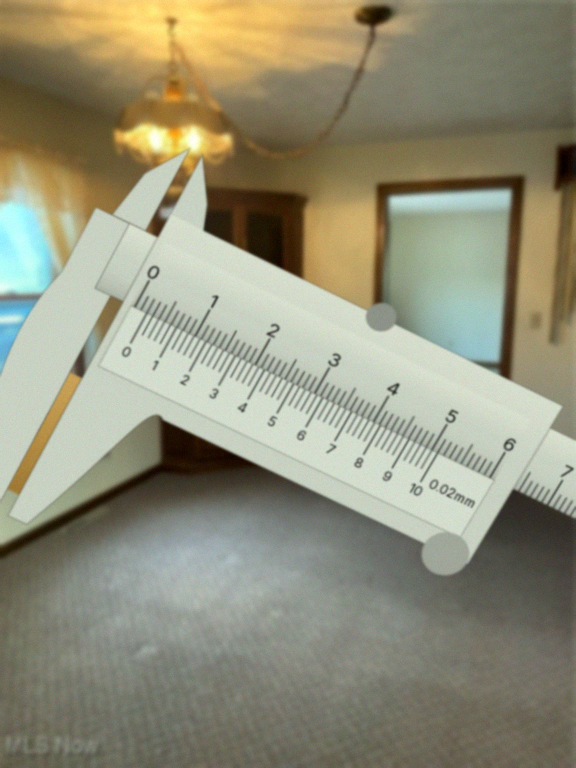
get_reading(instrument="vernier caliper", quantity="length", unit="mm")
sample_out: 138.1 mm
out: 2.0 mm
